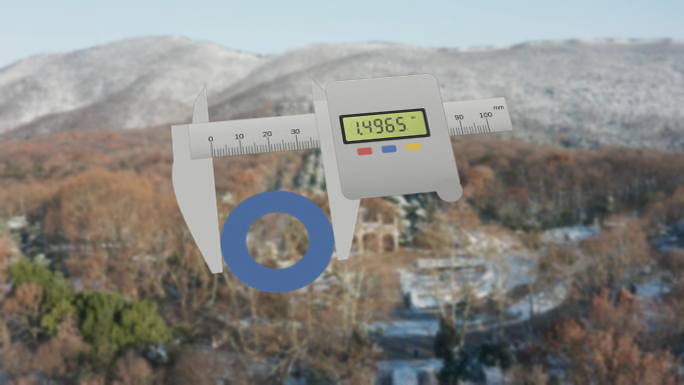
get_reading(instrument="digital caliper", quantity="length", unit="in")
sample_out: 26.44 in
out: 1.4965 in
